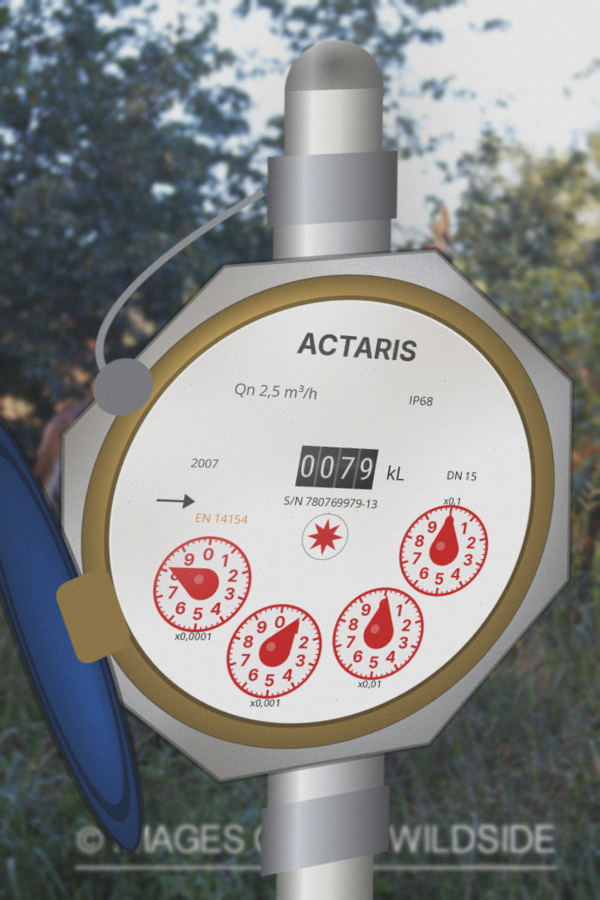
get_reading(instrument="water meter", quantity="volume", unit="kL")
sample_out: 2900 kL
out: 79.0008 kL
